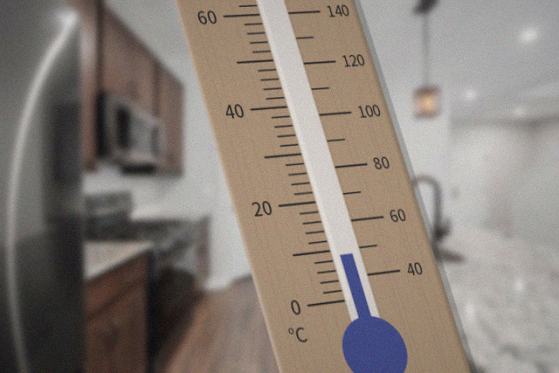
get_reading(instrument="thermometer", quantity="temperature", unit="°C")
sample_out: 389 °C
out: 9 °C
